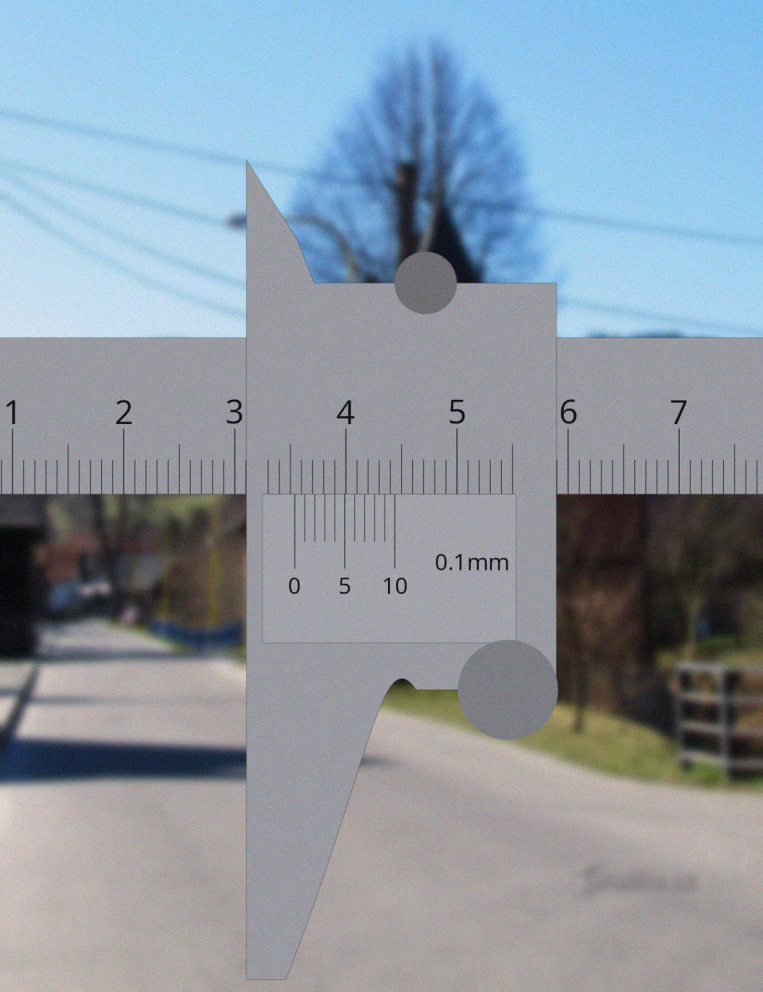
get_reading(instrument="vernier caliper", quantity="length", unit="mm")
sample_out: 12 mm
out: 35.4 mm
